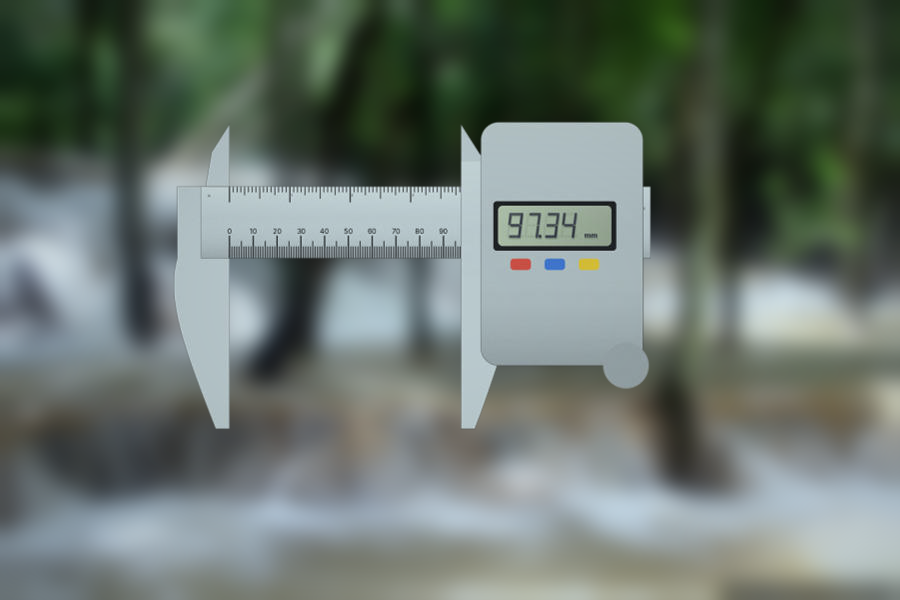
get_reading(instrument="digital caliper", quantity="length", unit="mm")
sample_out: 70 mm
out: 97.34 mm
